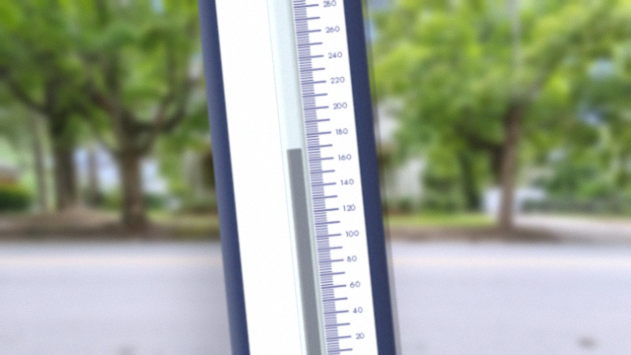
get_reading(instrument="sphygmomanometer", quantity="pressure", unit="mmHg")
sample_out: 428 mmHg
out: 170 mmHg
